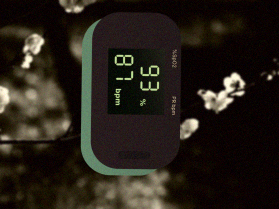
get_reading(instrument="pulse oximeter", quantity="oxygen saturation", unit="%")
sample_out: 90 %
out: 93 %
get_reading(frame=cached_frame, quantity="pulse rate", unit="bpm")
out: 87 bpm
